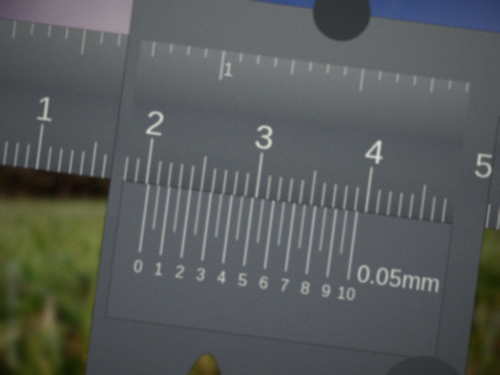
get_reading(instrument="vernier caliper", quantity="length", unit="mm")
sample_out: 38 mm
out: 20.2 mm
